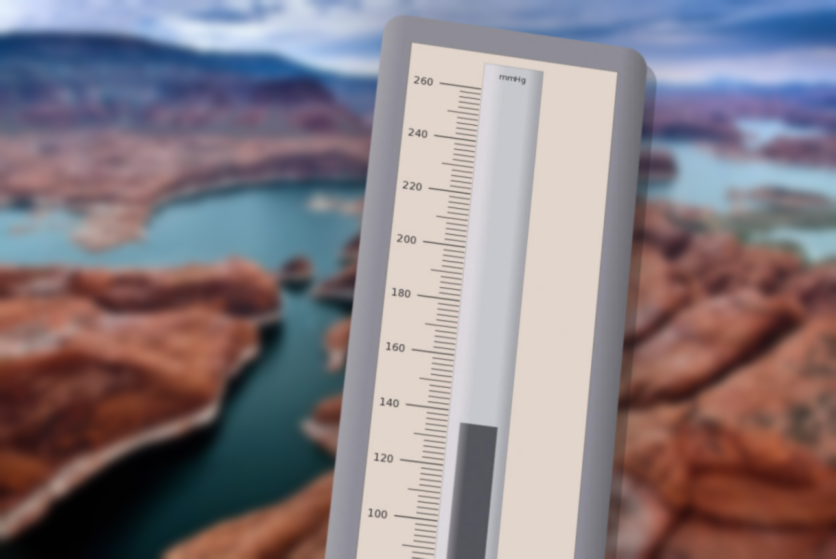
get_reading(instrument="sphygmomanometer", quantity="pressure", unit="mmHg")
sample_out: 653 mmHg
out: 136 mmHg
